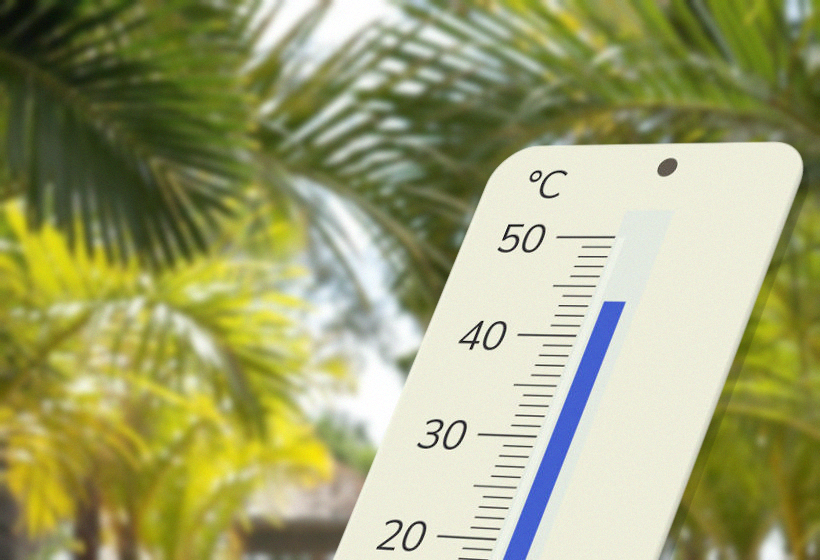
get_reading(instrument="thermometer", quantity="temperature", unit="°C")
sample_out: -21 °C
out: 43.5 °C
